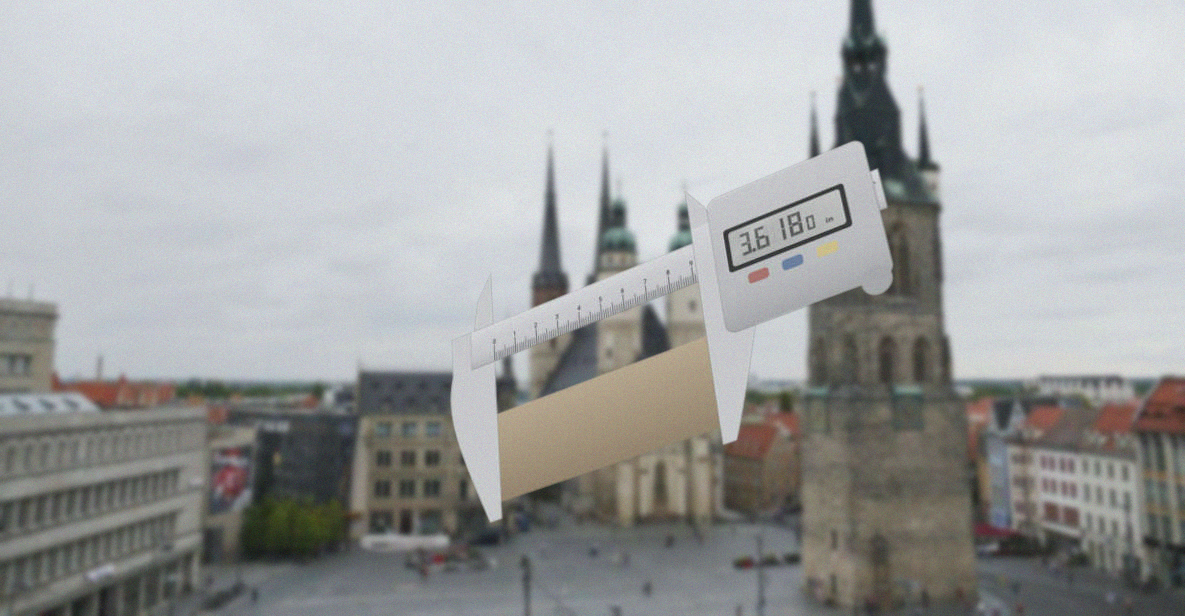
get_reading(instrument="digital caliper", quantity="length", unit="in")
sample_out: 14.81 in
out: 3.6180 in
